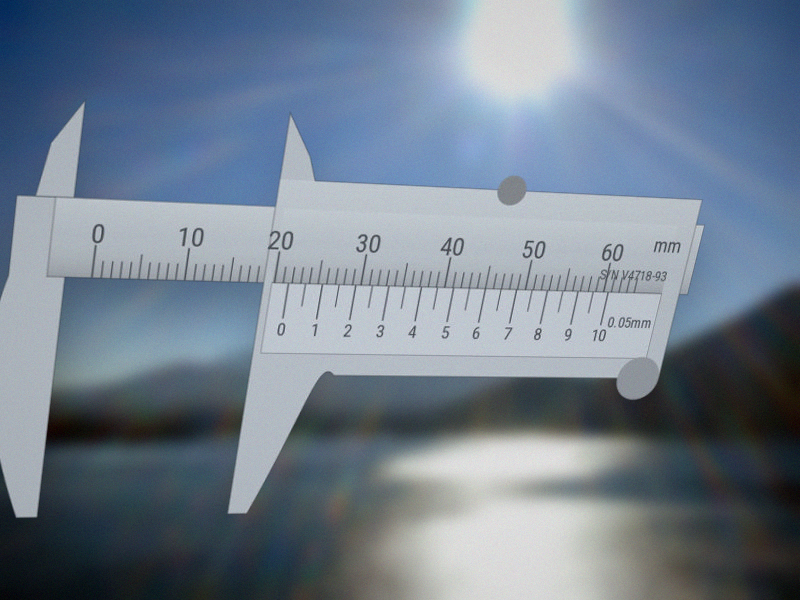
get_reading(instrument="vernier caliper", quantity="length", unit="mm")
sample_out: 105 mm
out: 21.6 mm
